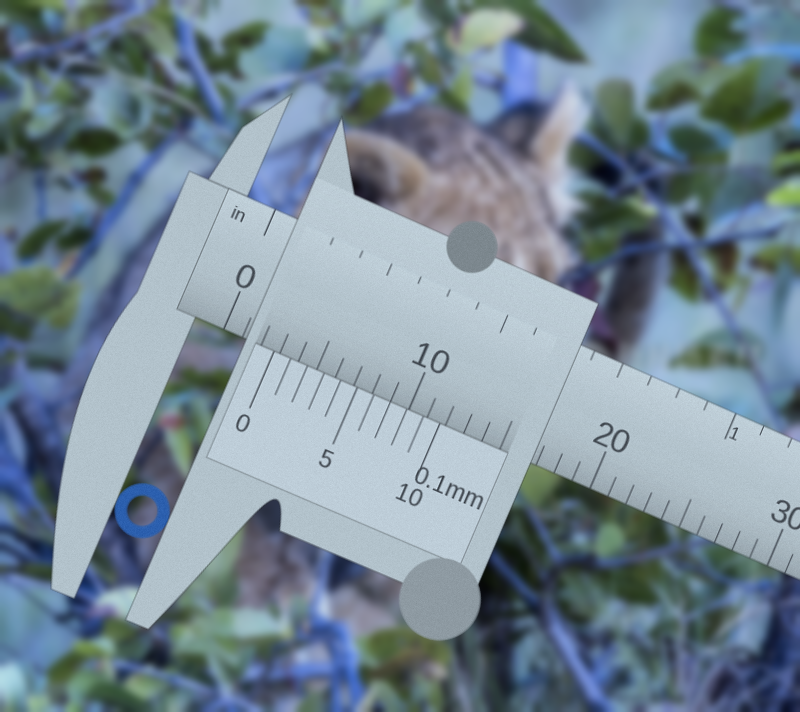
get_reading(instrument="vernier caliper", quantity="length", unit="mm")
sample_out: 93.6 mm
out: 2.7 mm
